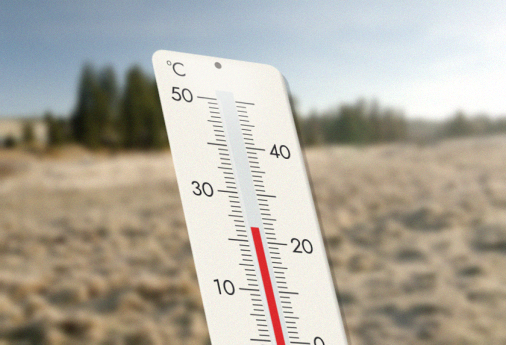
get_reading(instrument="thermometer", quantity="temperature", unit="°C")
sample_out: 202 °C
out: 23 °C
